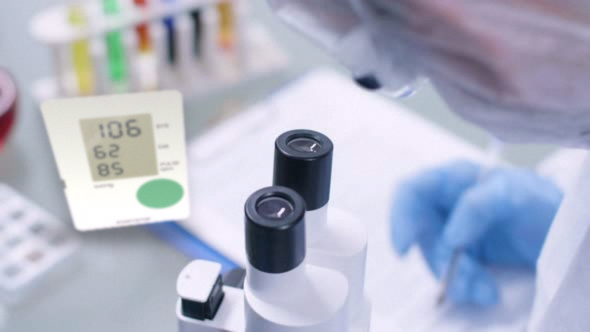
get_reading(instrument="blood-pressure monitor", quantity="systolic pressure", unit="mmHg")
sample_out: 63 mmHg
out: 106 mmHg
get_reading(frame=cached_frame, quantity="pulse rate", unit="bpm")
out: 85 bpm
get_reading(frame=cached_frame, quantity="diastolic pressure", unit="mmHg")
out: 62 mmHg
